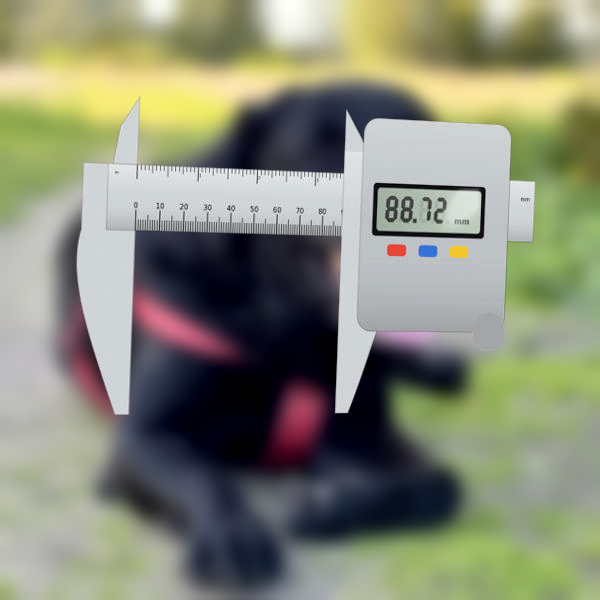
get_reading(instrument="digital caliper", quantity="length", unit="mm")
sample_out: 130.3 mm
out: 88.72 mm
